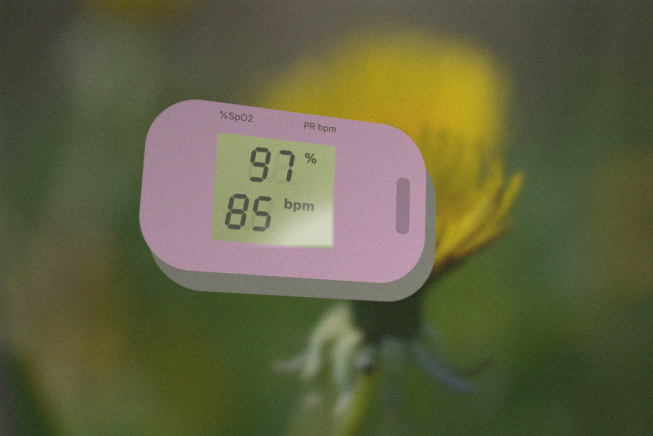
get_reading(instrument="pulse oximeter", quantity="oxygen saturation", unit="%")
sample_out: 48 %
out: 97 %
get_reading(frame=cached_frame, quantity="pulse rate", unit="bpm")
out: 85 bpm
